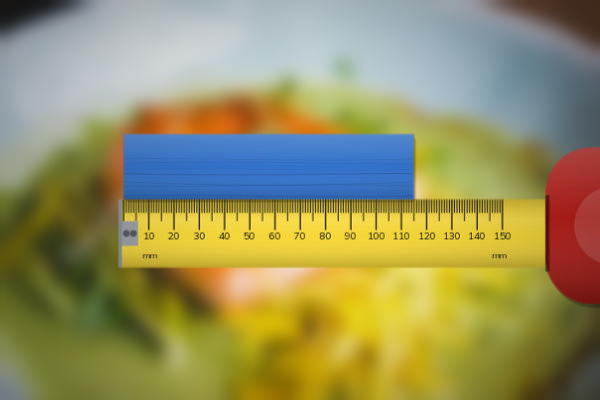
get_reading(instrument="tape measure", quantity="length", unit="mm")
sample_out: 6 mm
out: 115 mm
